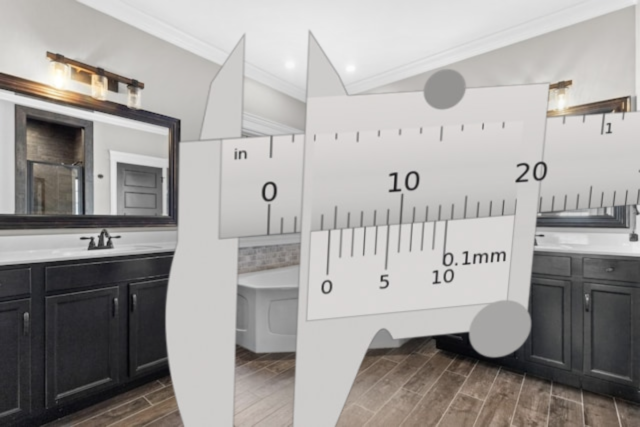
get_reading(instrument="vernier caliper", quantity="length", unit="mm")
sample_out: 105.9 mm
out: 4.6 mm
